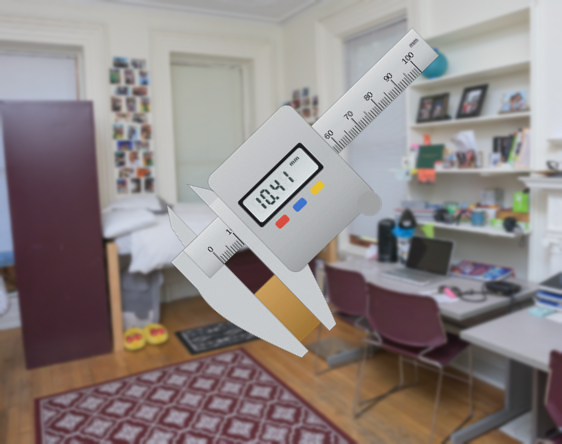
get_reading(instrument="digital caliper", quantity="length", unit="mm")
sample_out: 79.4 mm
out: 10.41 mm
